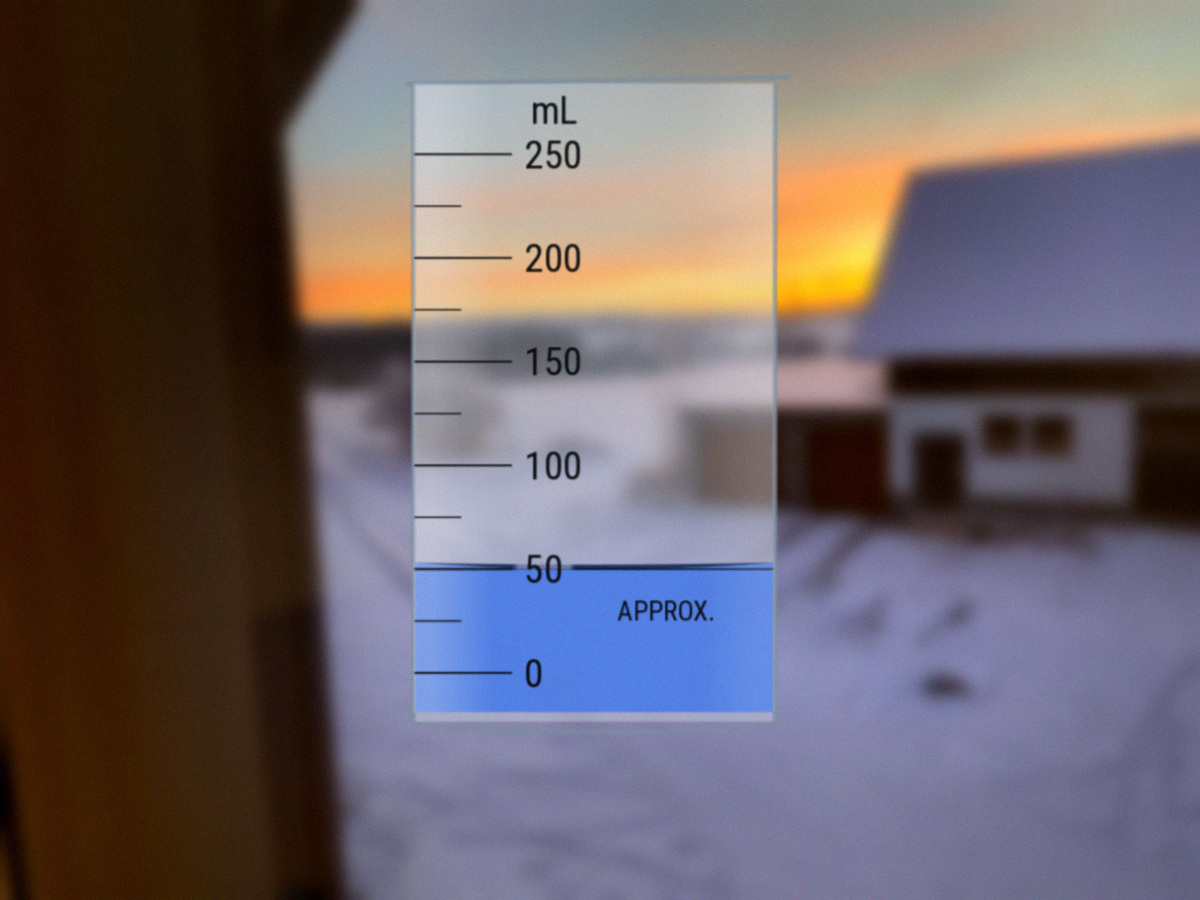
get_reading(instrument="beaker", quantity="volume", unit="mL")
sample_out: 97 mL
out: 50 mL
